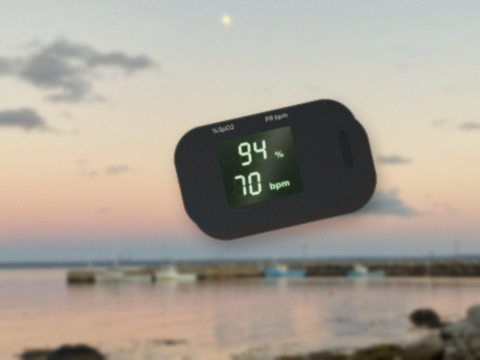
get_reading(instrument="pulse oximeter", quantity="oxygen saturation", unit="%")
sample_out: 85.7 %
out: 94 %
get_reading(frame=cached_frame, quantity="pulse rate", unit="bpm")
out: 70 bpm
